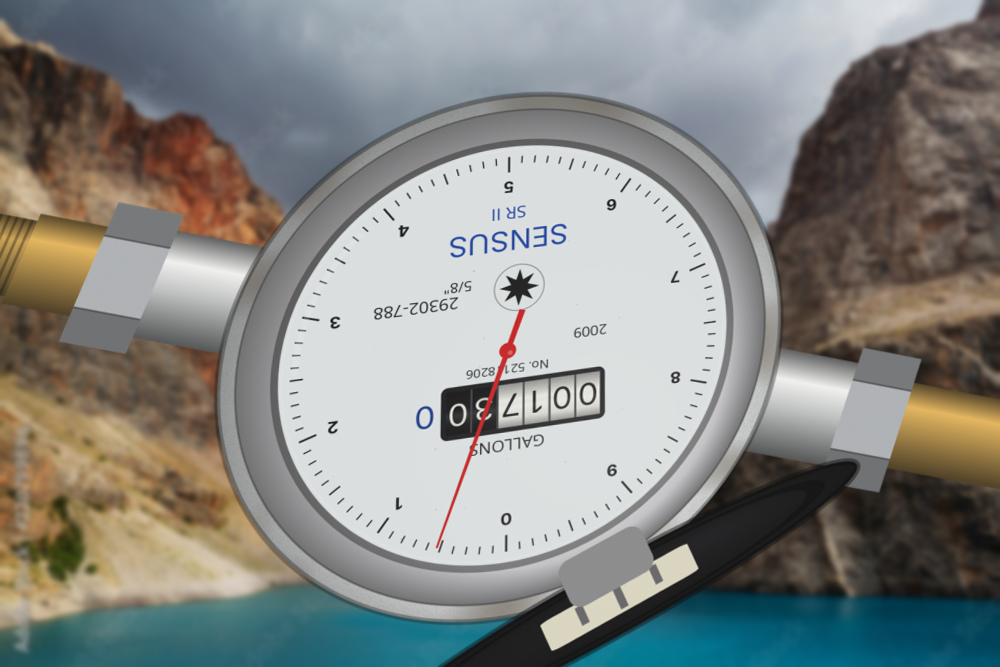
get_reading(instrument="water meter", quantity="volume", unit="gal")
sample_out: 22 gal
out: 17300.5 gal
